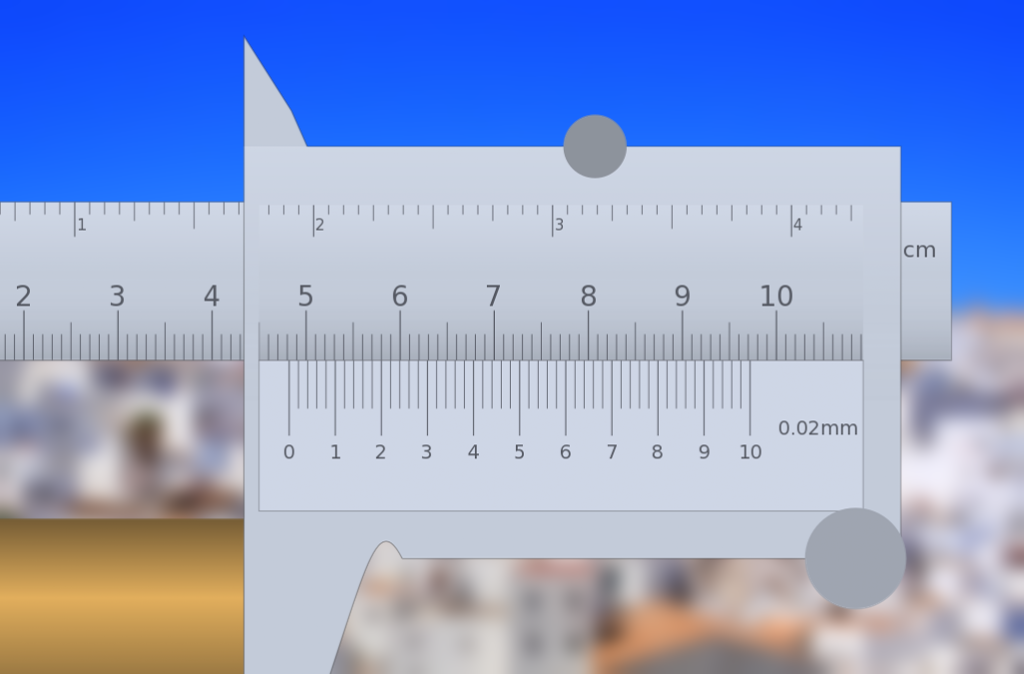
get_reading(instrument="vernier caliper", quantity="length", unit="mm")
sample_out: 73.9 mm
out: 48.2 mm
